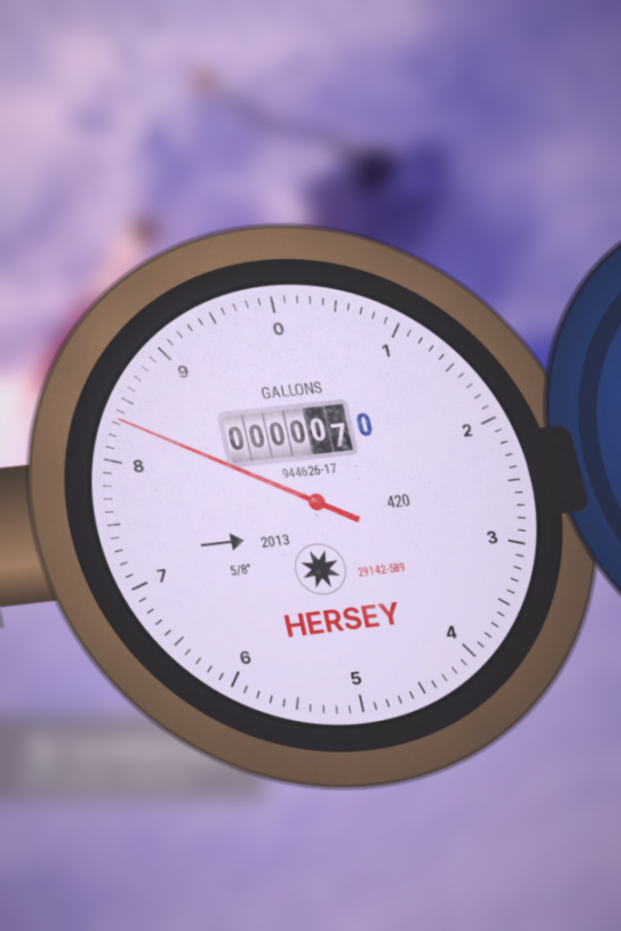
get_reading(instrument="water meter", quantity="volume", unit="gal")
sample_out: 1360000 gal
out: 68.3 gal
